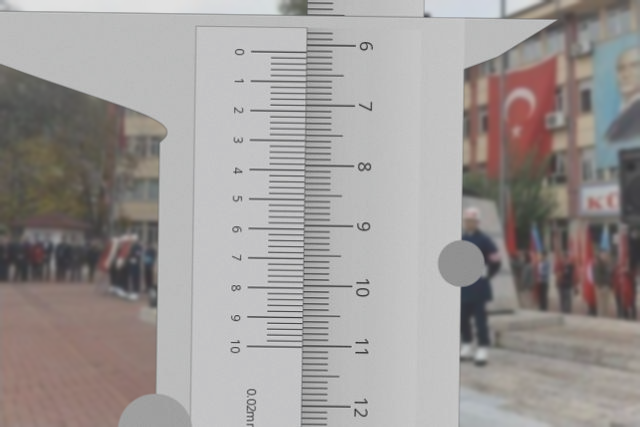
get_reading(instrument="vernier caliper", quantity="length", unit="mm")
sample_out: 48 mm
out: 61.2 mm
